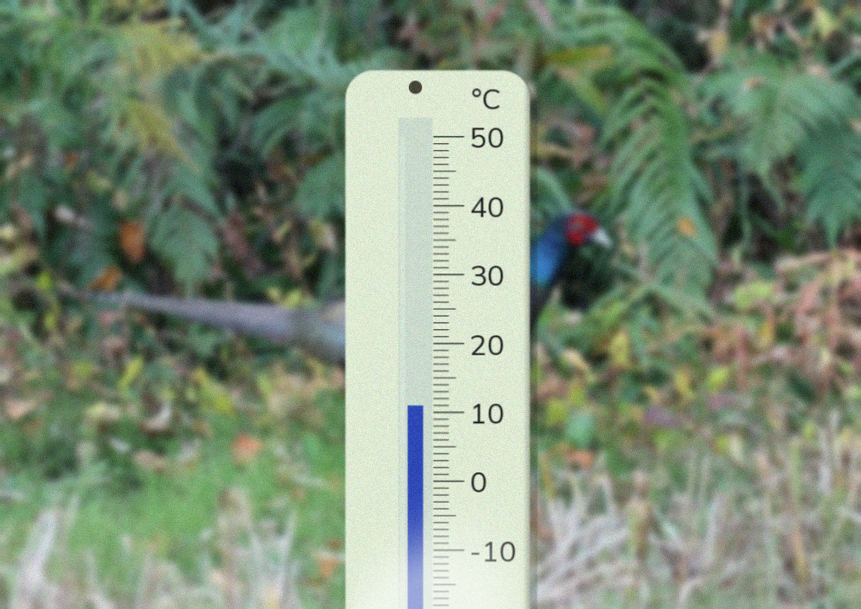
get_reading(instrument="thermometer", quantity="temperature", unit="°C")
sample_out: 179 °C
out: 11 °C
